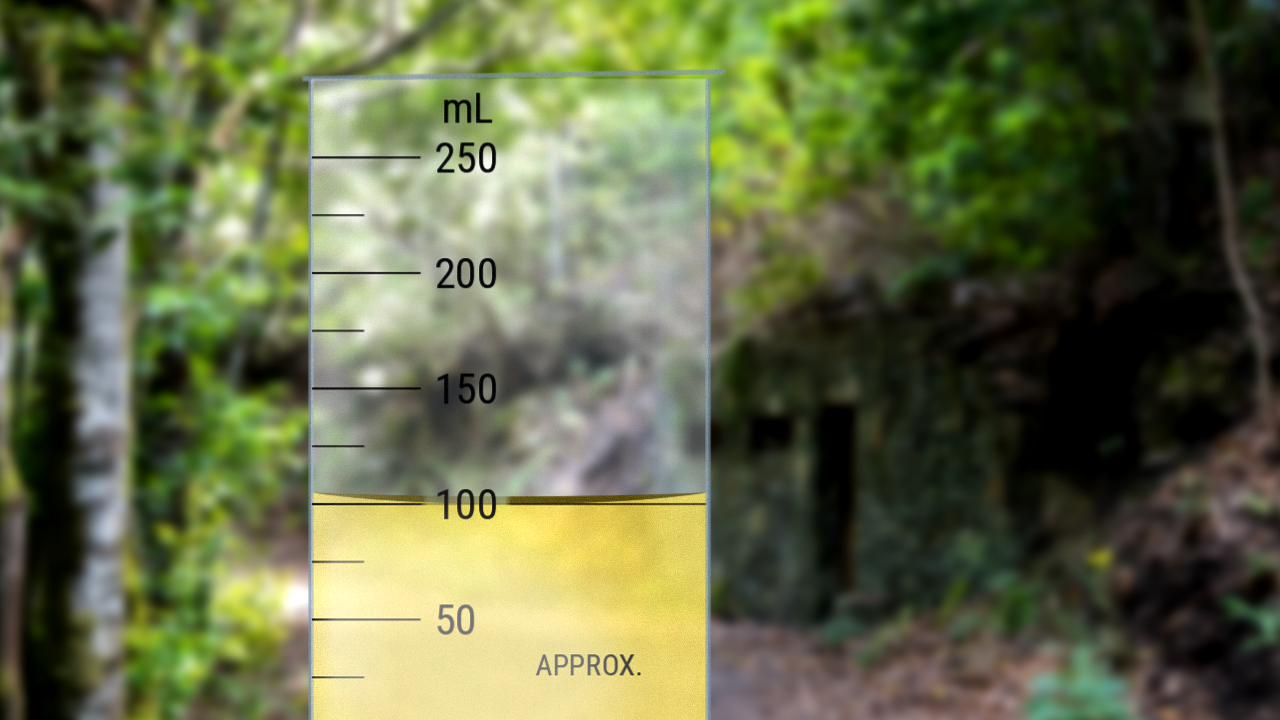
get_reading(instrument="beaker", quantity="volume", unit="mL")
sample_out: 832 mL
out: 100 mL
